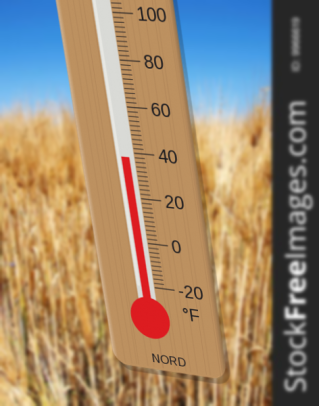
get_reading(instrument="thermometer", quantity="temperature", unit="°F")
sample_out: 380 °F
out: 38 °F
